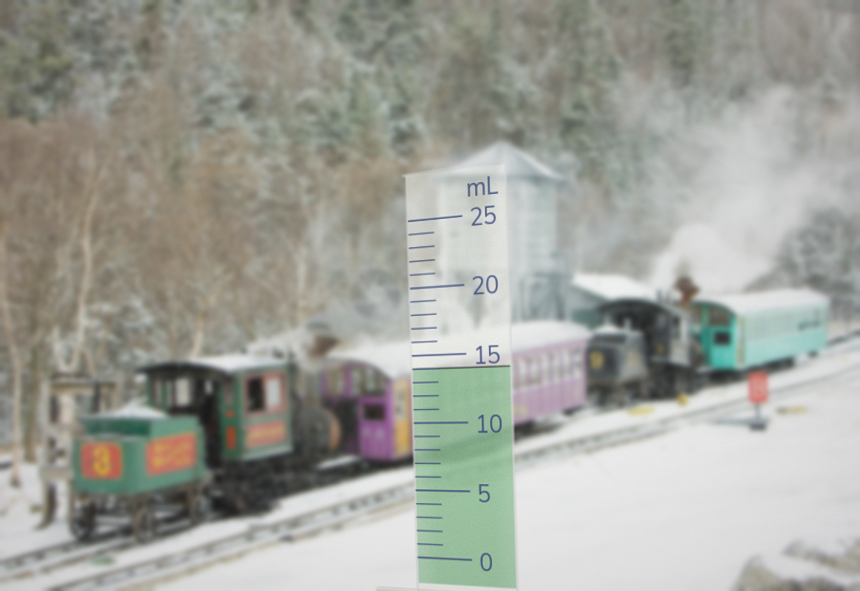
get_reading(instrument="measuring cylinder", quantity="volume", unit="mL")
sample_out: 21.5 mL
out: 14 mL
